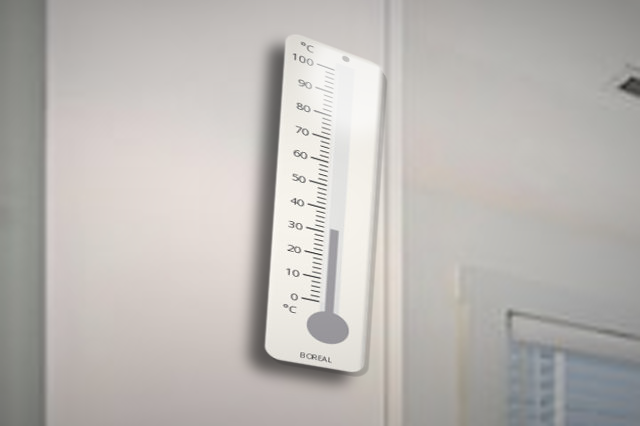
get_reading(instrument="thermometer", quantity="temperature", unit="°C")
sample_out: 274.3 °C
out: 32 °C
